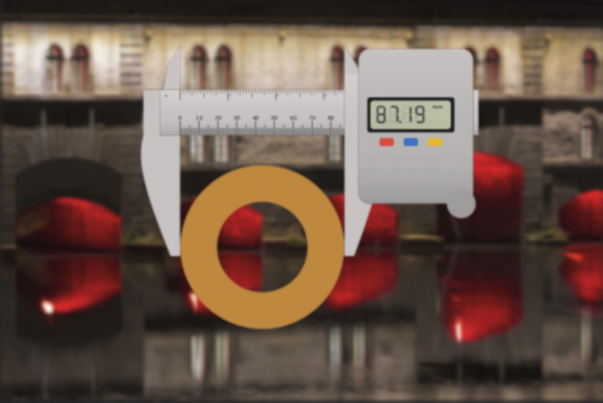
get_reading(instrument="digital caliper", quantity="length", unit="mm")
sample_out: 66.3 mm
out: 87.19 mm
